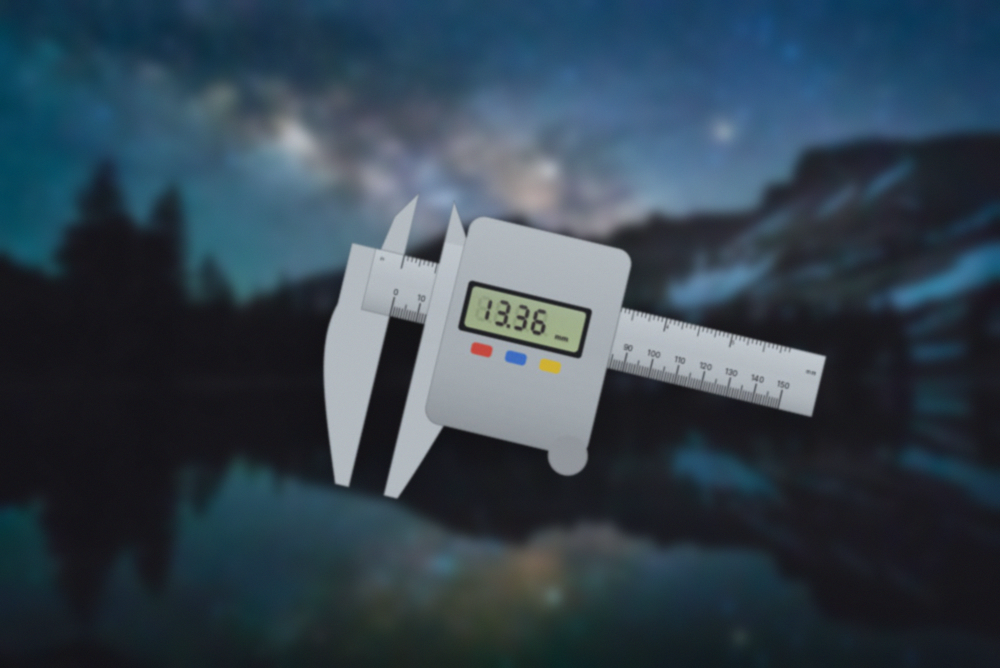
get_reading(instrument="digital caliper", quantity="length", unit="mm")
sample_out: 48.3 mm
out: 13.36 mm
